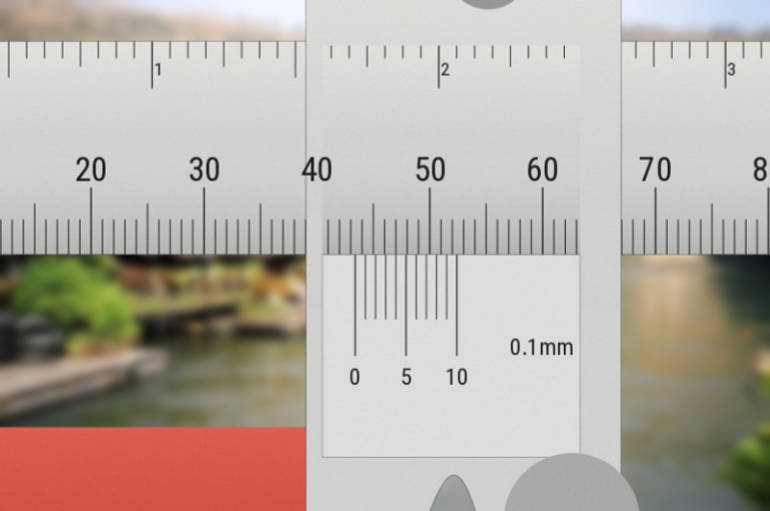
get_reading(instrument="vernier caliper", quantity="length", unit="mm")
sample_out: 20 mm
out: 43.4 mm
